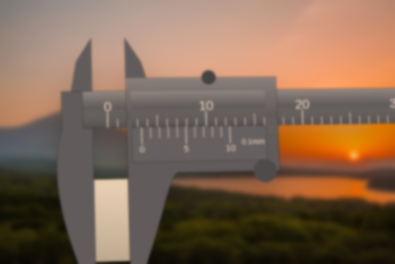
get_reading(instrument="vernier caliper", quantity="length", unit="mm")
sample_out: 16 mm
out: 3.4 mm
